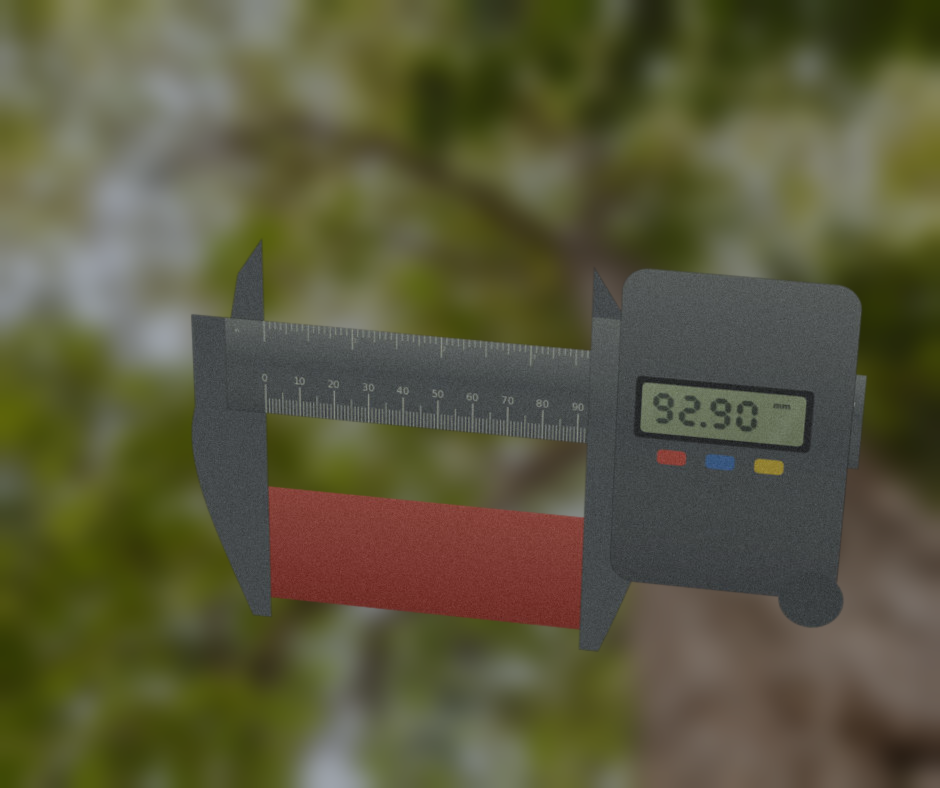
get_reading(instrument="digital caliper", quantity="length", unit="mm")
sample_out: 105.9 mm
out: 92.90 mm
